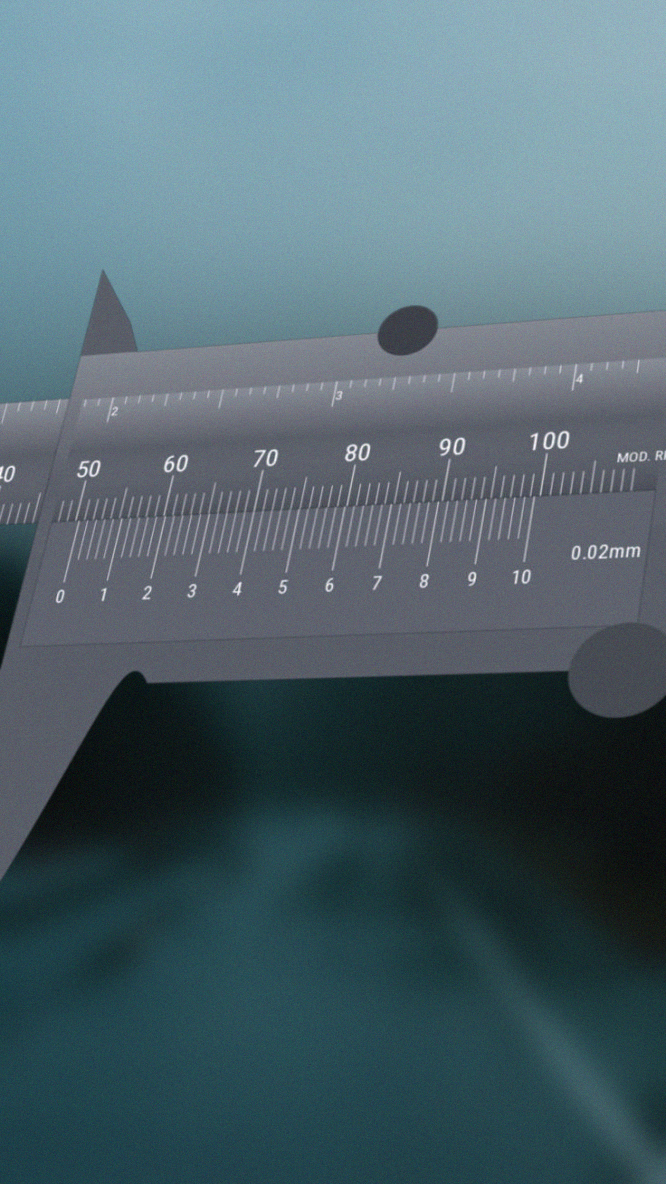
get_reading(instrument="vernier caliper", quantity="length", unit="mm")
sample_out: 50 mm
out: 50.4 mm
